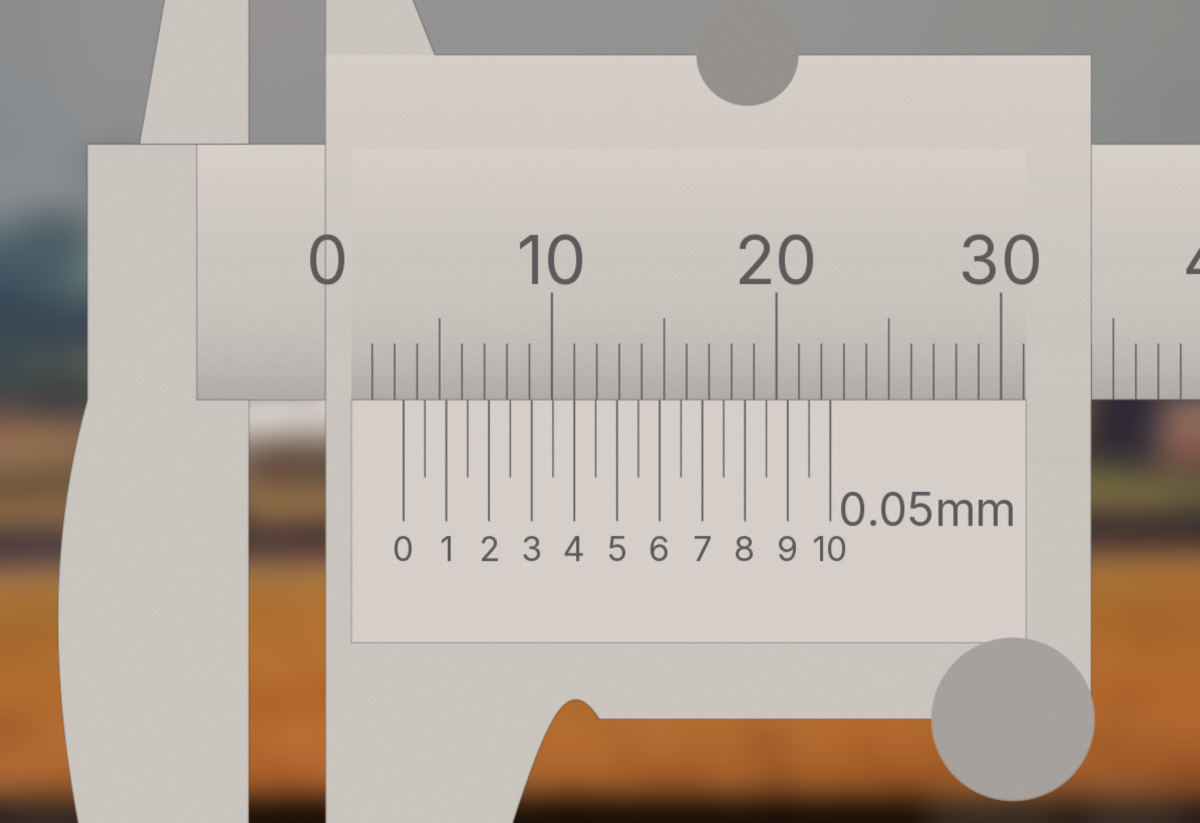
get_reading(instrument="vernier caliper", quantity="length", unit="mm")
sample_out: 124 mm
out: 3.4 mm
